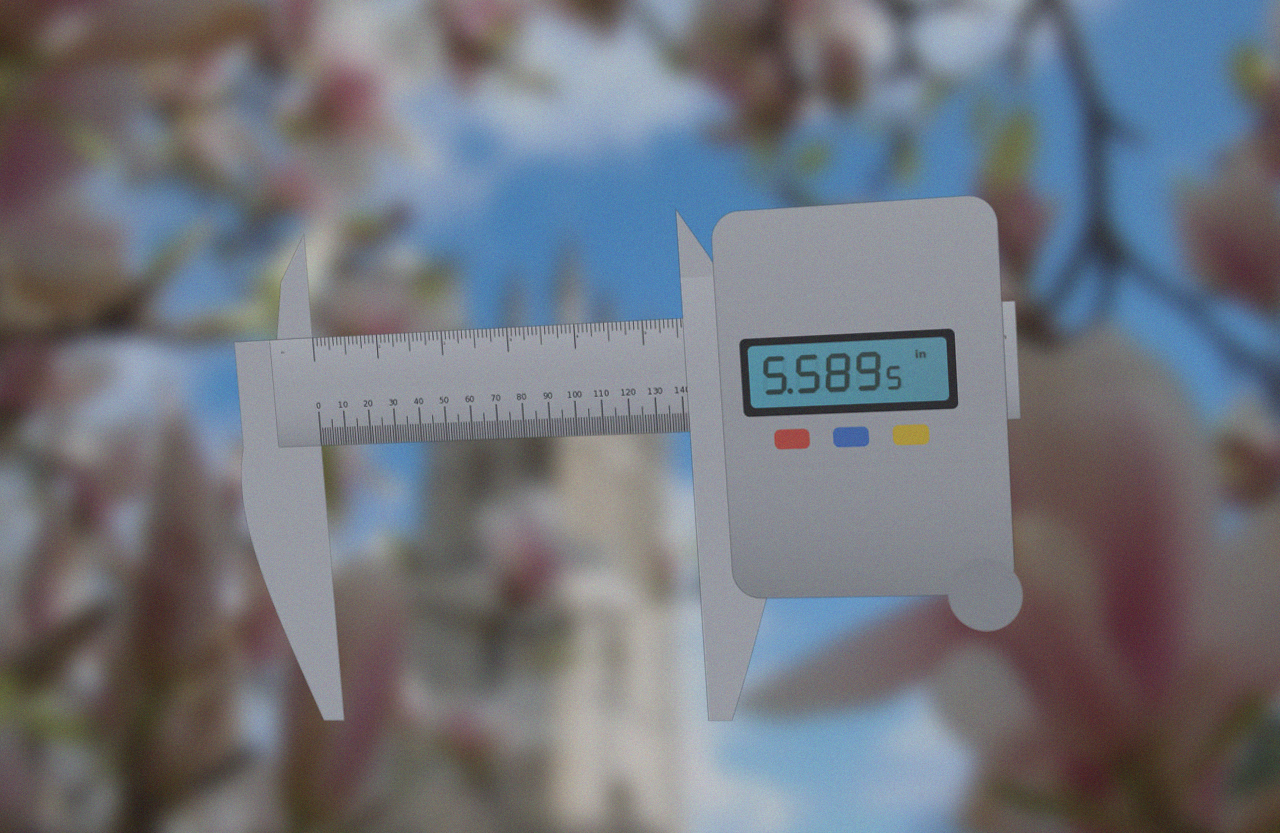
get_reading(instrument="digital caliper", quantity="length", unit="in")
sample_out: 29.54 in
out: 5.5895 in
